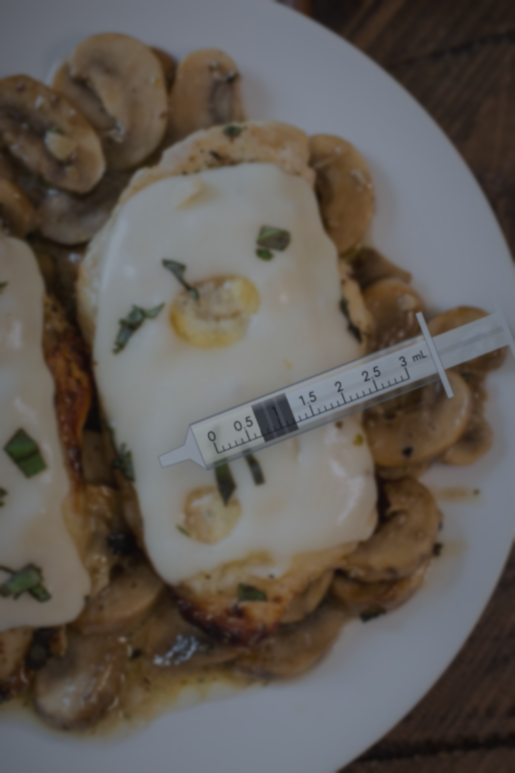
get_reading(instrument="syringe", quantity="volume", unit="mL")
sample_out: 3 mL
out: 0.7 mL
